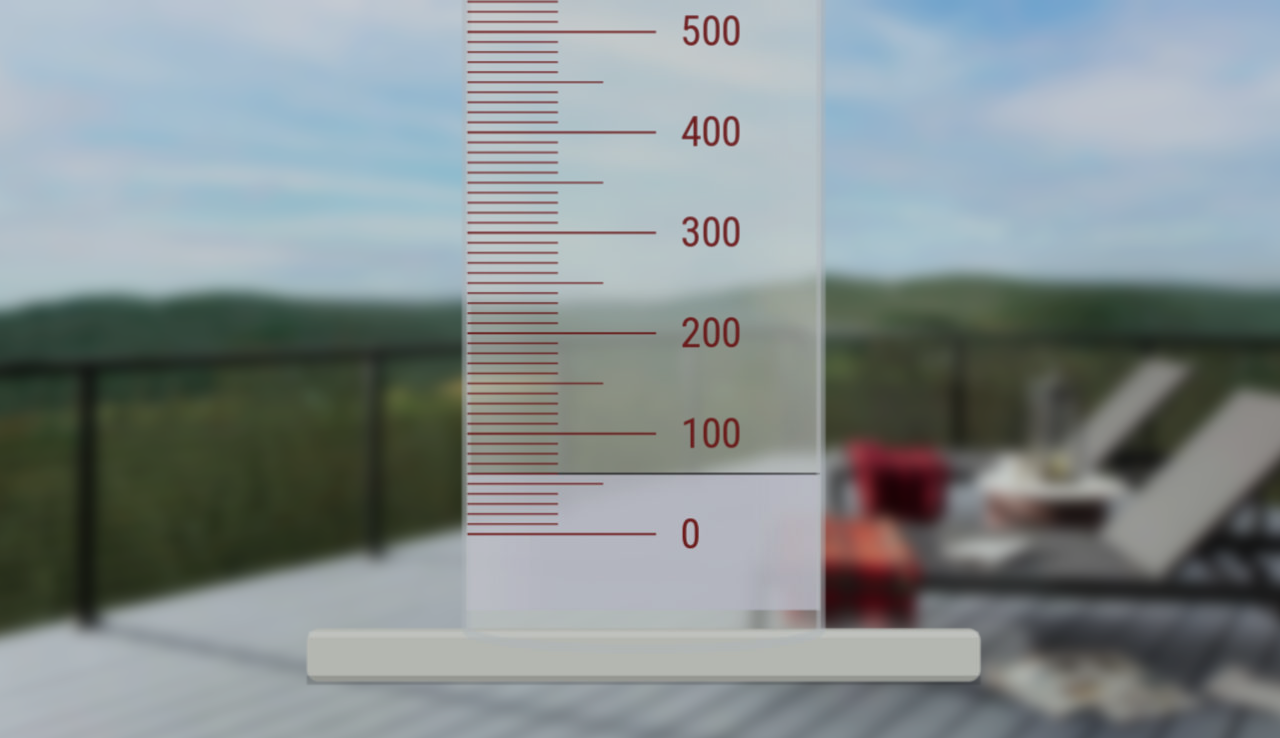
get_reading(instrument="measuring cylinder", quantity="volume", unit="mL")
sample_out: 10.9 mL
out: 60 mL
